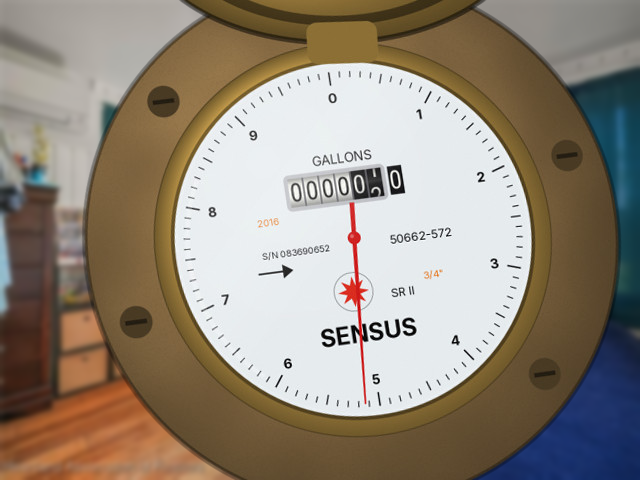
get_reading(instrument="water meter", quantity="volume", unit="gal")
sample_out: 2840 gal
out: 15.1 gal
